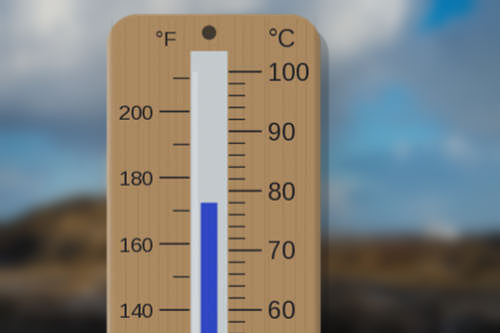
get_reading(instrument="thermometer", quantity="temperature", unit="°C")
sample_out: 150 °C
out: 78 °C
